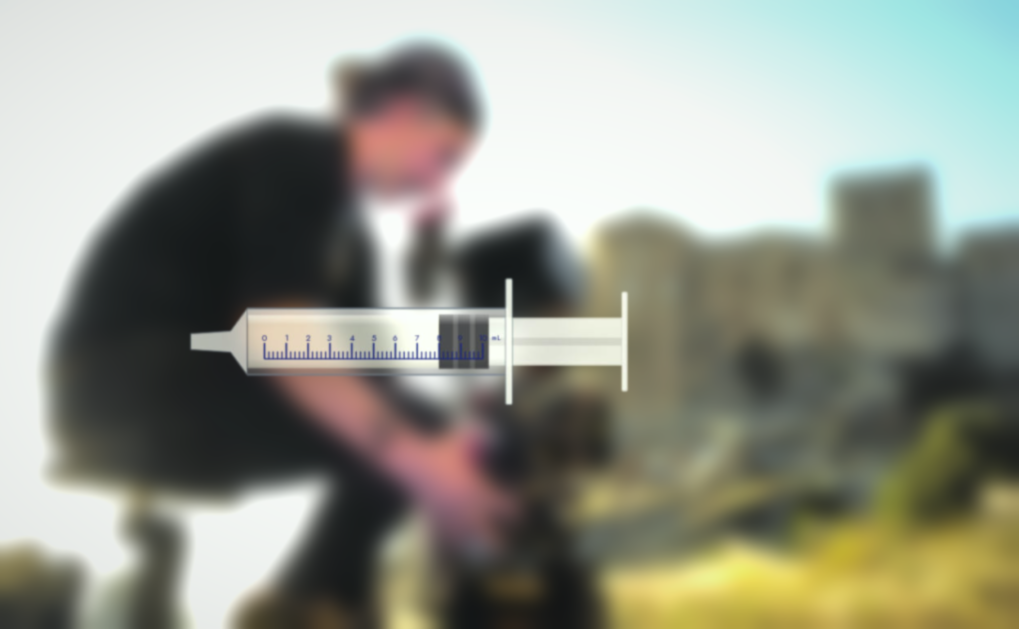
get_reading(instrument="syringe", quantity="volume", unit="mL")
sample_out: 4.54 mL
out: 8 mL
